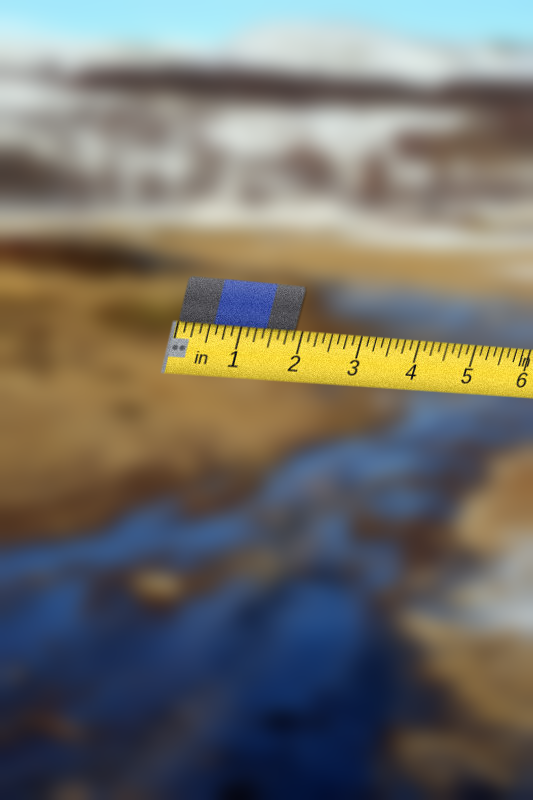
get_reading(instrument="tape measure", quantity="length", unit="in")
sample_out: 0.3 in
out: 1.875 in
